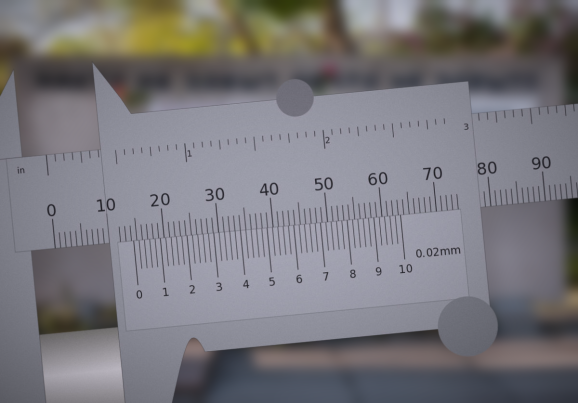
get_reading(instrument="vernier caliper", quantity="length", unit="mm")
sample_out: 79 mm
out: 14.4 mm
